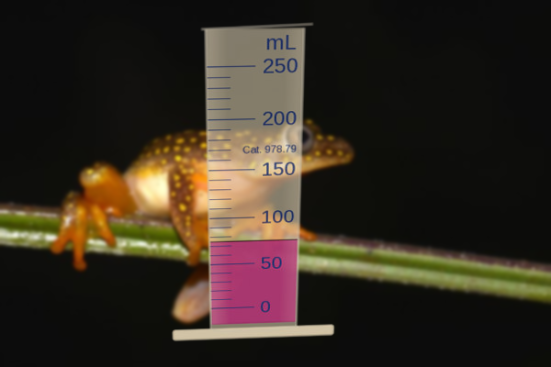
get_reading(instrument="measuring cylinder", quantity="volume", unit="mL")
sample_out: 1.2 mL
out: 75 mL
